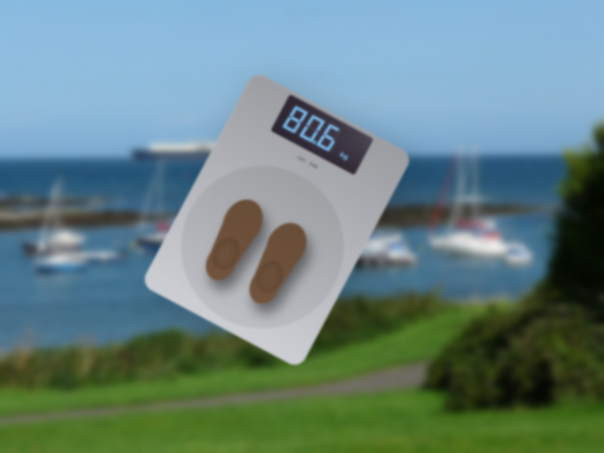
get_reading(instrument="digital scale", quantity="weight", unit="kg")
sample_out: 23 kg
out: 80.6 kg
